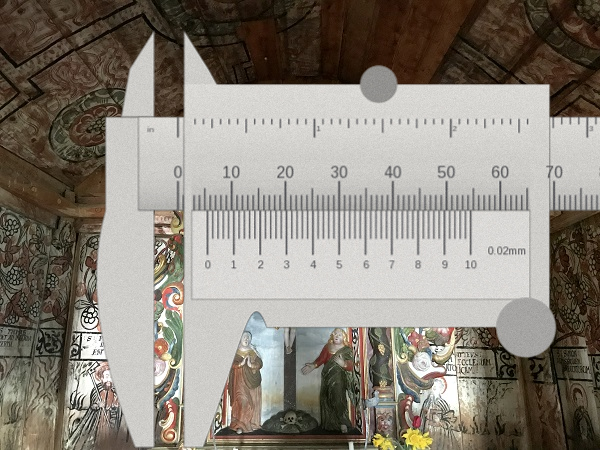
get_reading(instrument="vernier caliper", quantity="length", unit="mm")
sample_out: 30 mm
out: 5.5 mm
